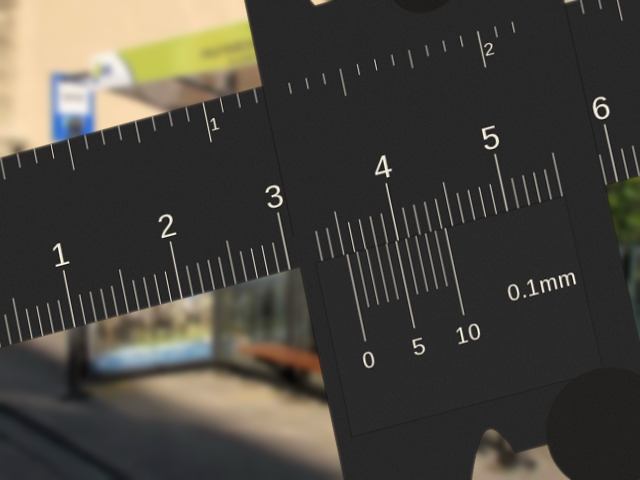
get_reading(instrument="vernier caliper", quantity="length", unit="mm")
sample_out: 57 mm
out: 35.3 mm
